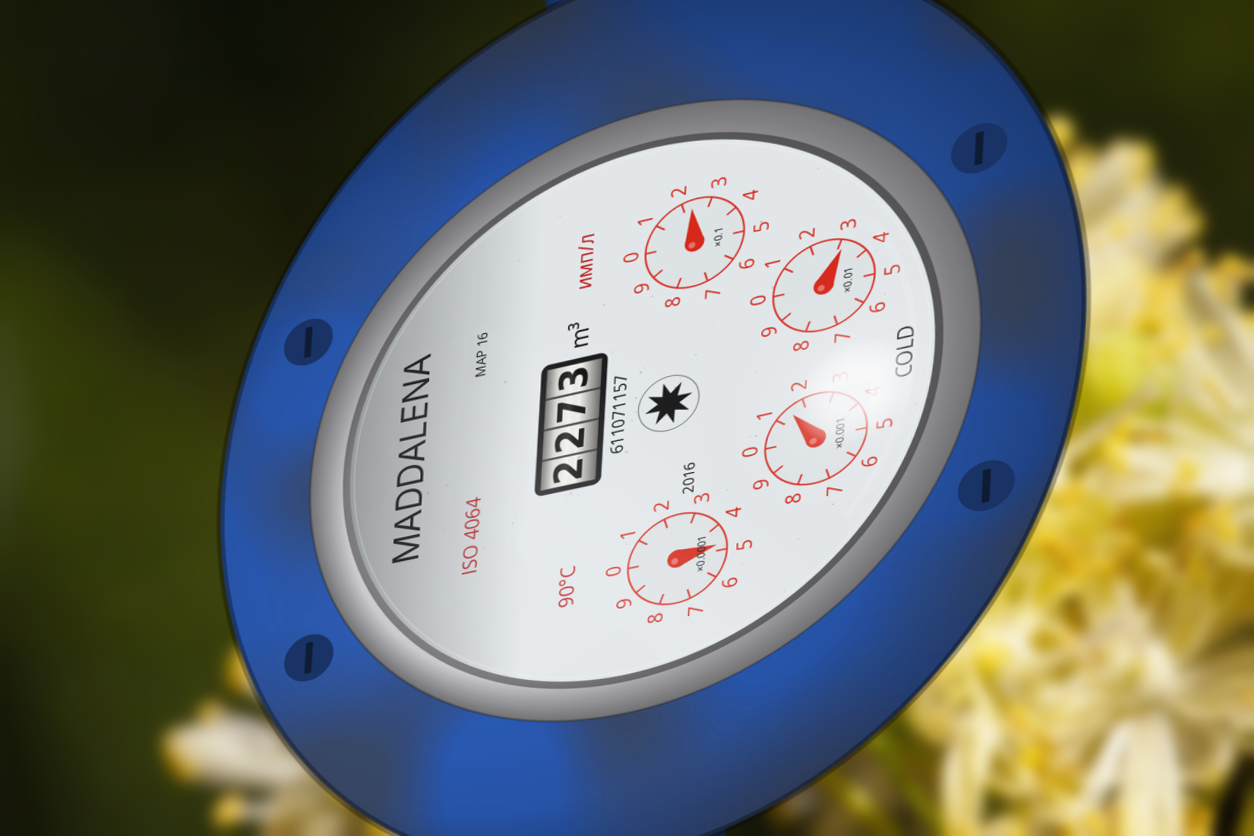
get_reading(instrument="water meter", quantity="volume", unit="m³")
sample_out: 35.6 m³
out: 2273.2314 m³
